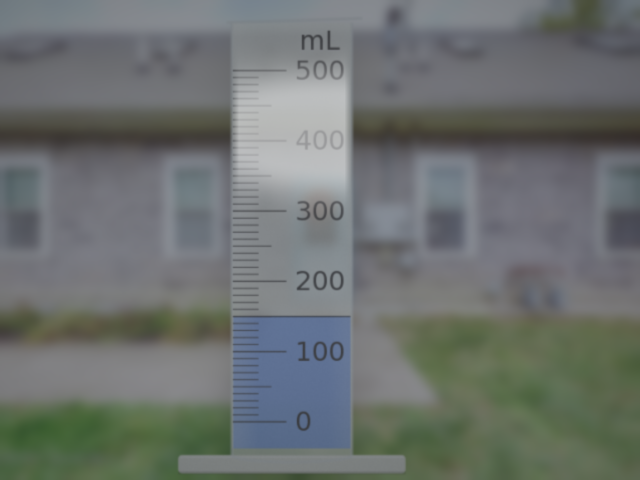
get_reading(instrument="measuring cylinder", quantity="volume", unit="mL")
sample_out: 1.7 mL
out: 150 mL
